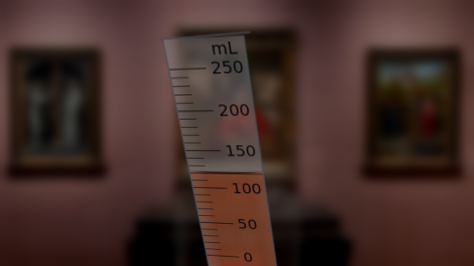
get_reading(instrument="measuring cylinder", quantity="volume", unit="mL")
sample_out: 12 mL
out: 120 mL
